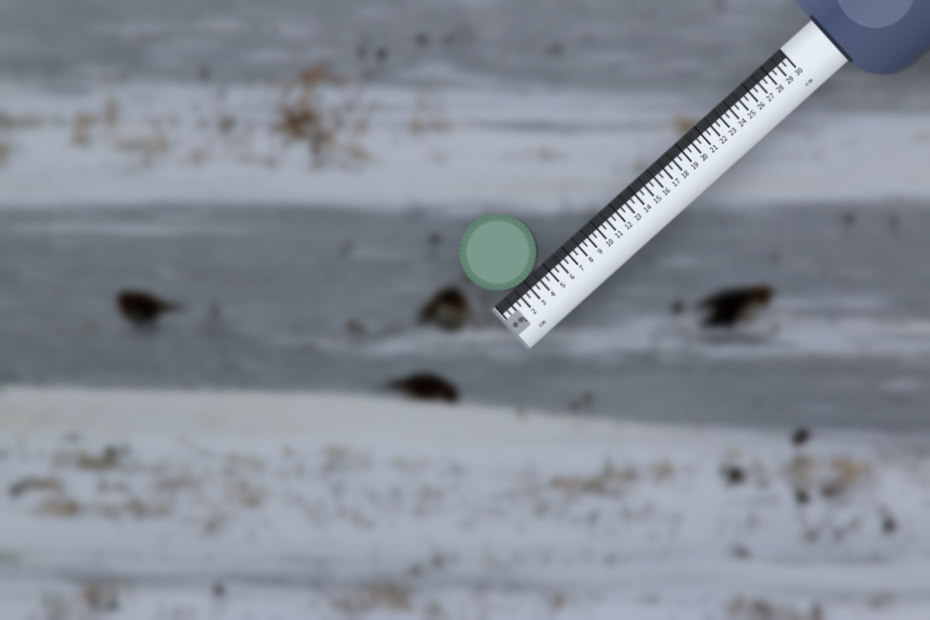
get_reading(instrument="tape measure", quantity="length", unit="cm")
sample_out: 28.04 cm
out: 6 cm
